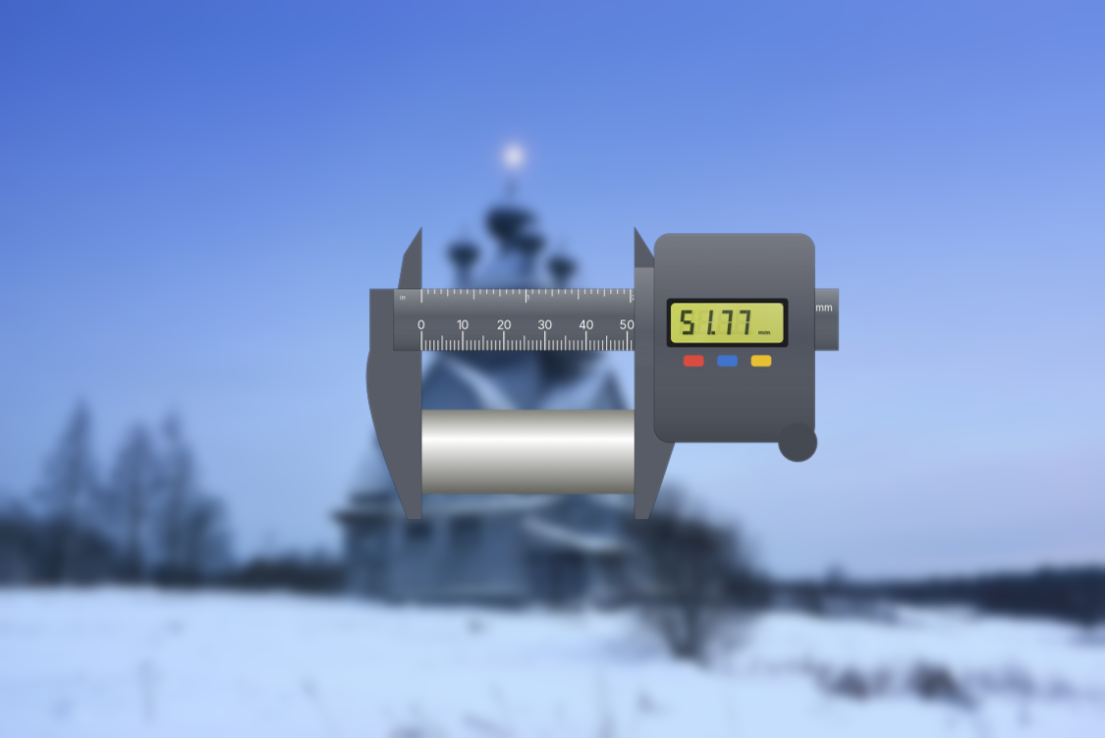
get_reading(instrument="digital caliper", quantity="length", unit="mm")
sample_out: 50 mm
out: 51.77 mm
